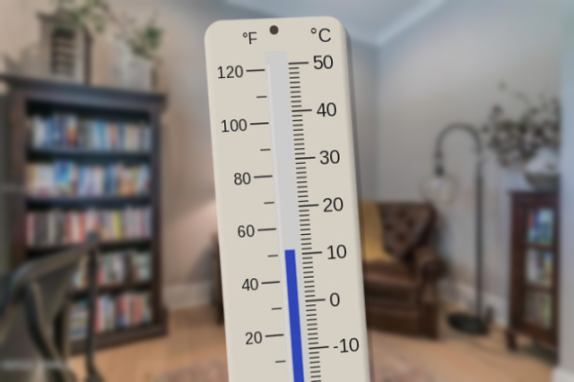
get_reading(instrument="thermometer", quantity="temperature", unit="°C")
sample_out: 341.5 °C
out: 11 °C
